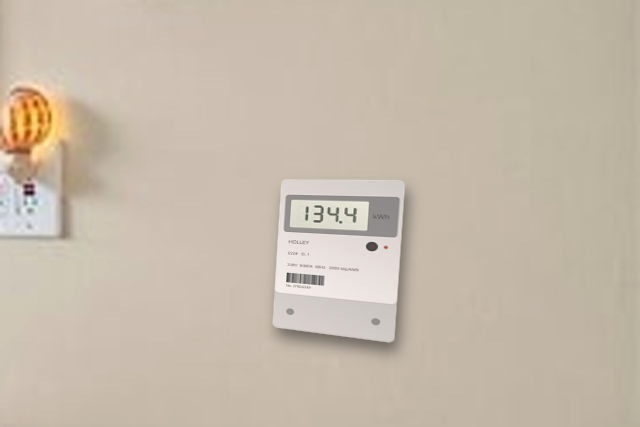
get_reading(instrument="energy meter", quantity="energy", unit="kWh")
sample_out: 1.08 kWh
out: 134.4 kWh
